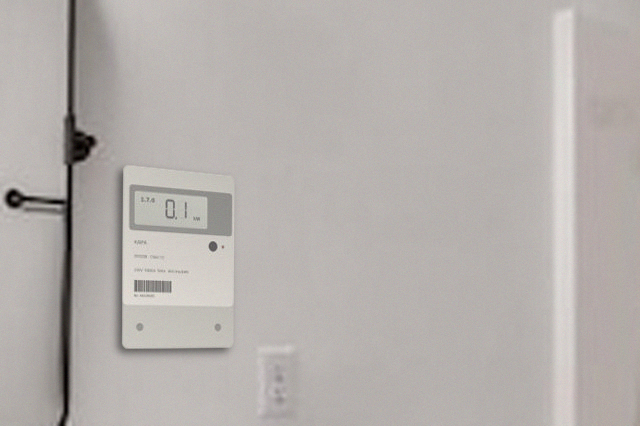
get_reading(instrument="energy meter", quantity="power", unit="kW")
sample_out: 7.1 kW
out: 0.1 kW
